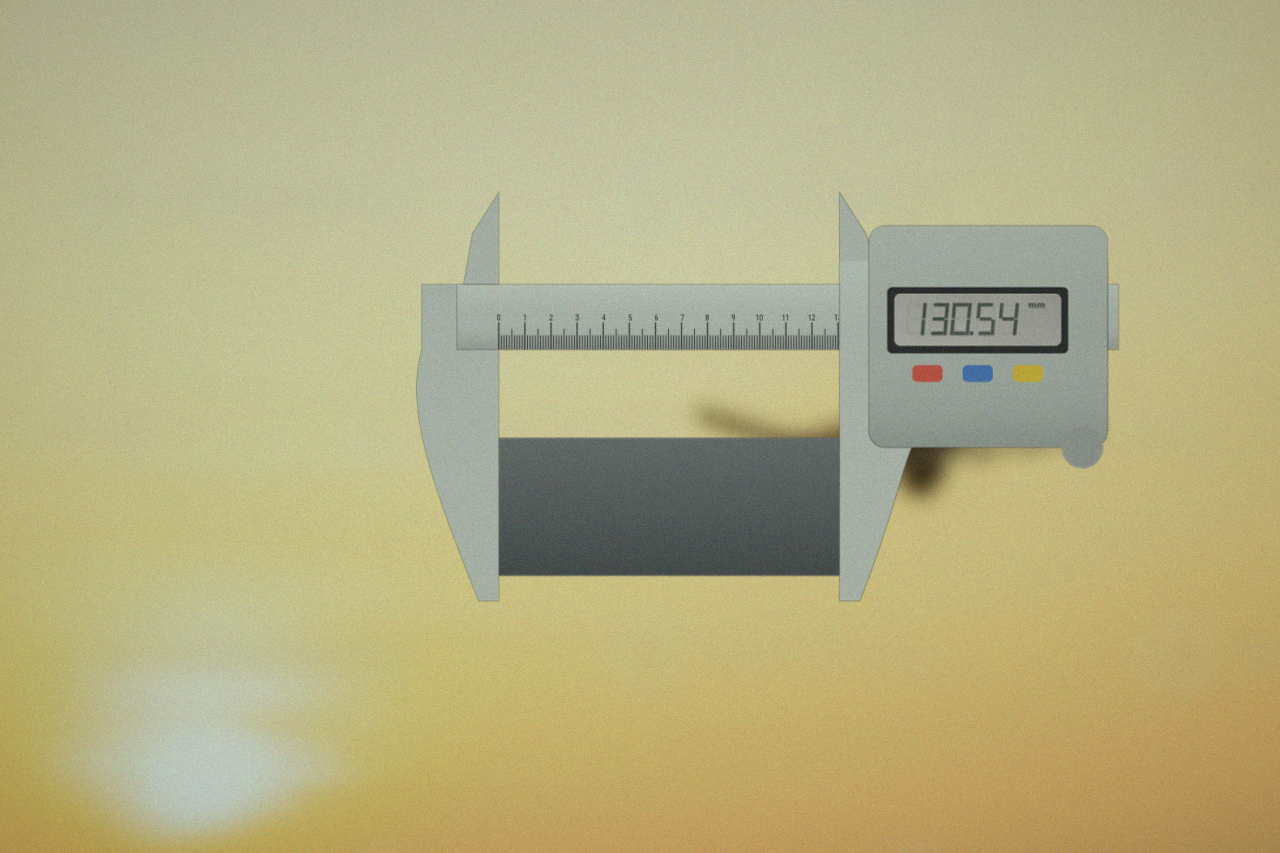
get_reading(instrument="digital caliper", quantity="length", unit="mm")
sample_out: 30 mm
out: 130.54 mm
